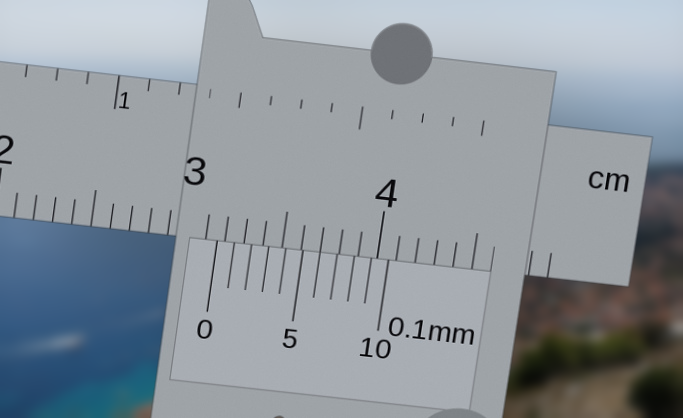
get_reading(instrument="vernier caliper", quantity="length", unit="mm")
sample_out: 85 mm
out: 31.6 mm
